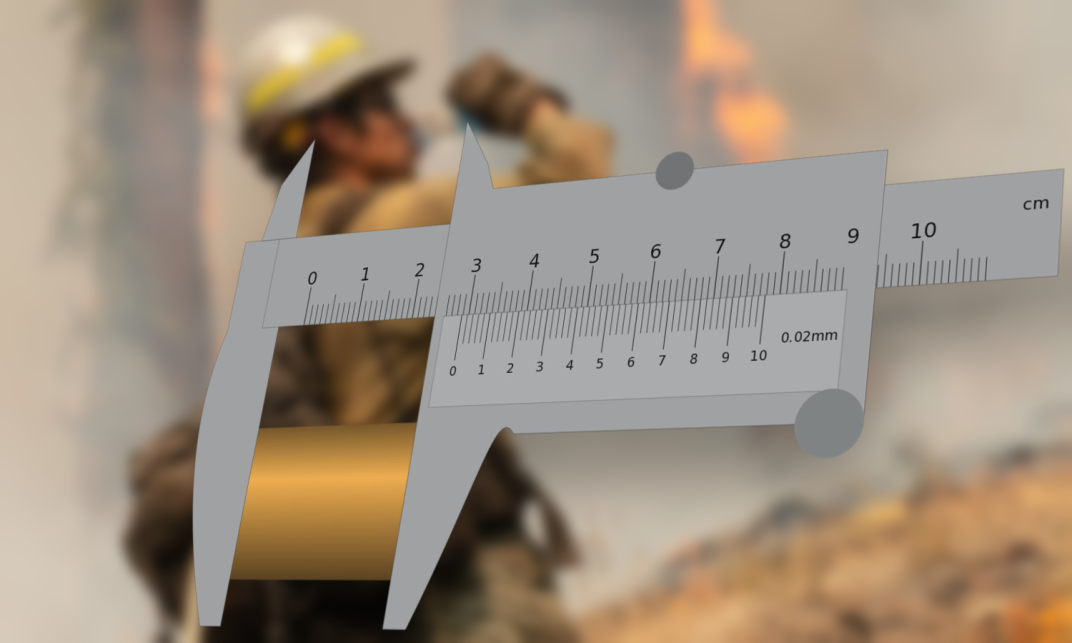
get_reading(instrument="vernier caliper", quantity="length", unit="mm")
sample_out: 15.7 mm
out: 28.8 mm
